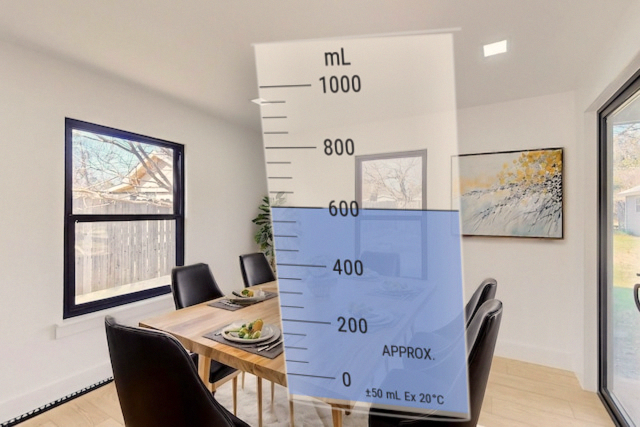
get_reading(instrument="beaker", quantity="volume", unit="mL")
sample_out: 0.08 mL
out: 600 mL
